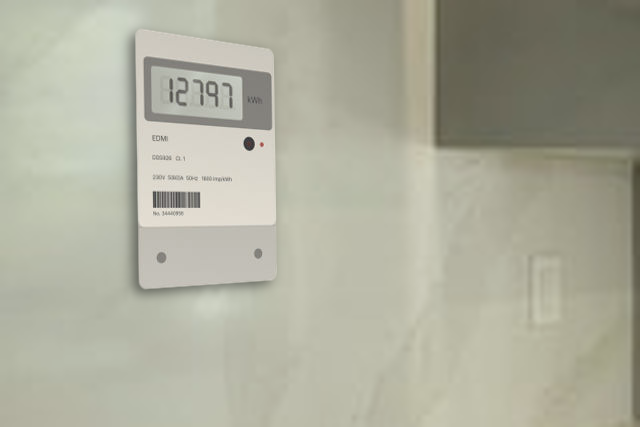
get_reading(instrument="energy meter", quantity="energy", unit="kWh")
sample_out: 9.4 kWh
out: 12797 kWh
